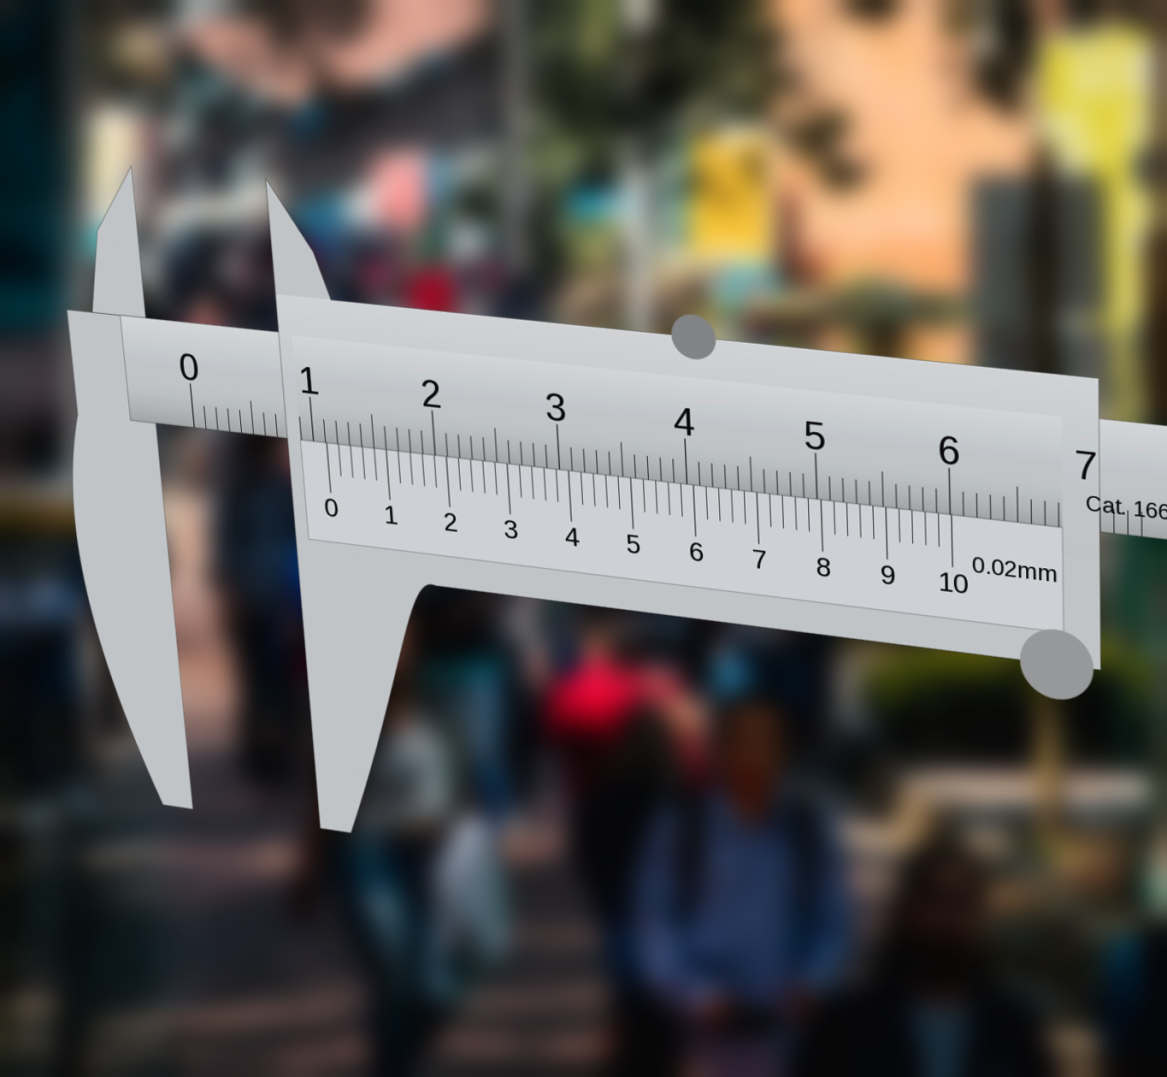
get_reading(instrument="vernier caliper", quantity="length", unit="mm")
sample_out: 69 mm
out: 11.1 mm
